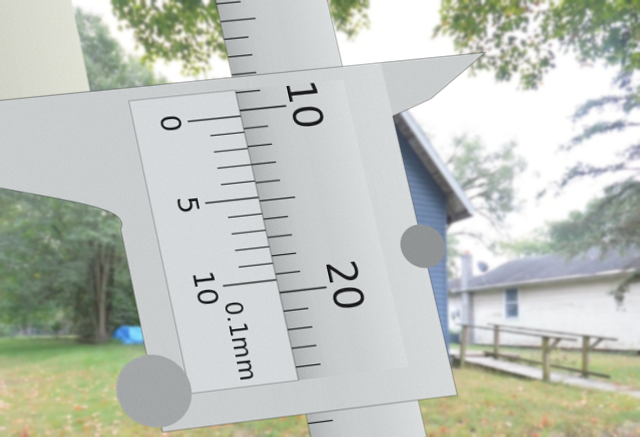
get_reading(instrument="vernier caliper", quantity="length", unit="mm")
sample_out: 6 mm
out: 10.3 mm
